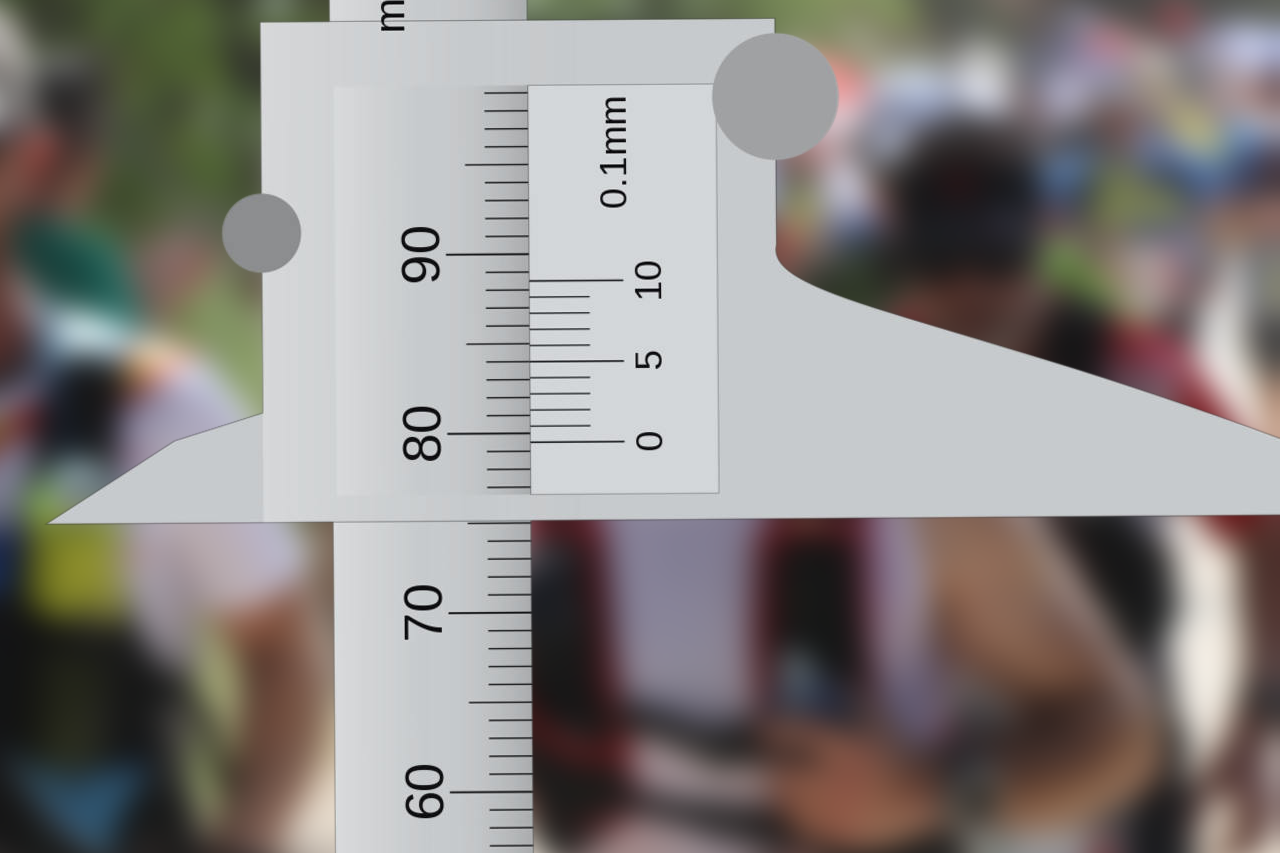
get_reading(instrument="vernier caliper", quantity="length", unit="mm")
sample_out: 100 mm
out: 79.5 mm
